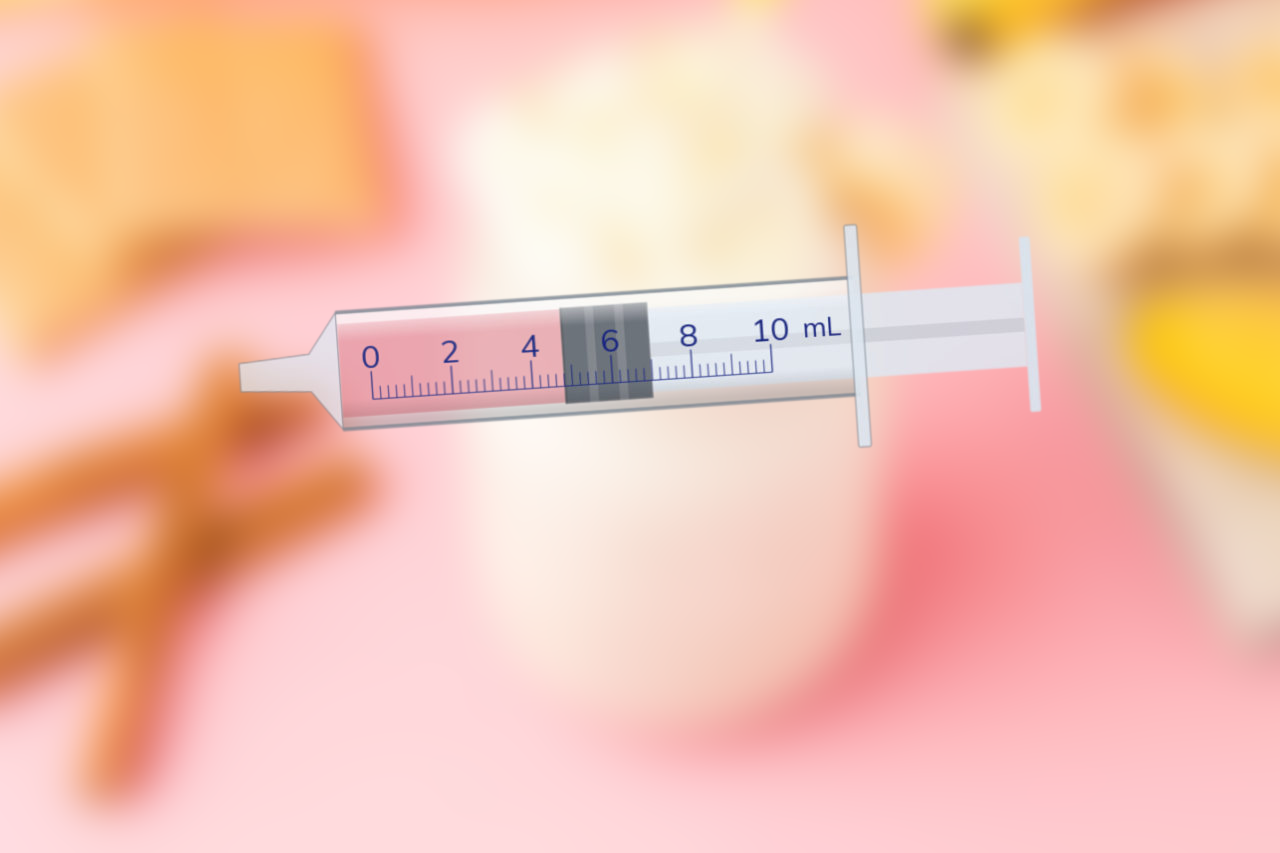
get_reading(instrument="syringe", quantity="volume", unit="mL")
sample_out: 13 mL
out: 4.8 mL
